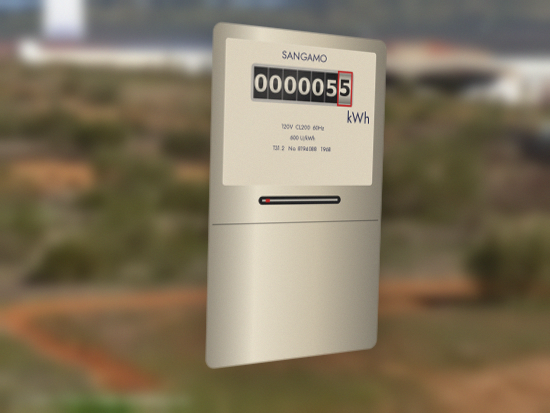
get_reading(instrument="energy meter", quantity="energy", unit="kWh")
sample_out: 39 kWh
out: 5.5 kWh
